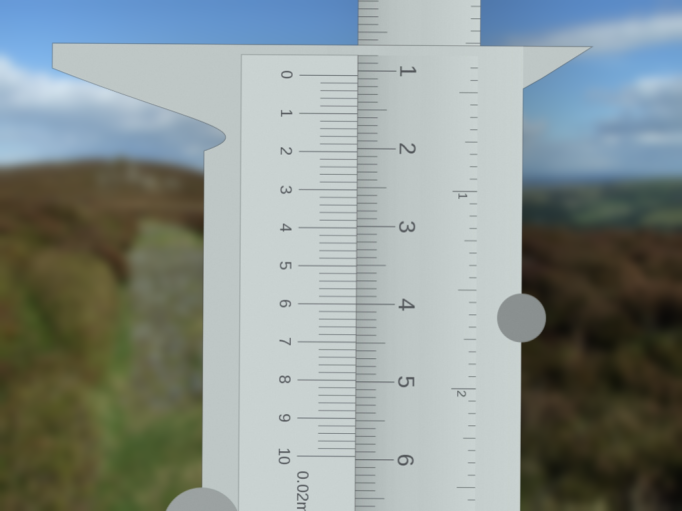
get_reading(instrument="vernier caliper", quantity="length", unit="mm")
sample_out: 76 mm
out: 10.6 mm
